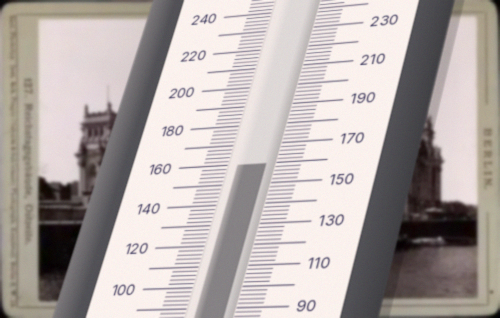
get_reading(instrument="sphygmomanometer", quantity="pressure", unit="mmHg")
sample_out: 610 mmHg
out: 160 mmHg
